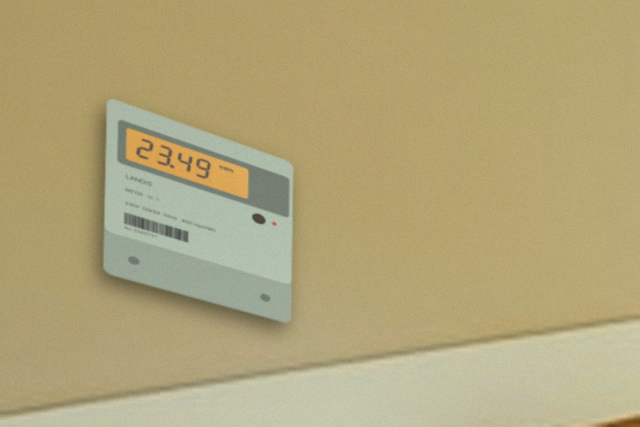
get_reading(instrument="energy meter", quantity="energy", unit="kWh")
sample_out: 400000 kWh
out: 23.49 kWh
